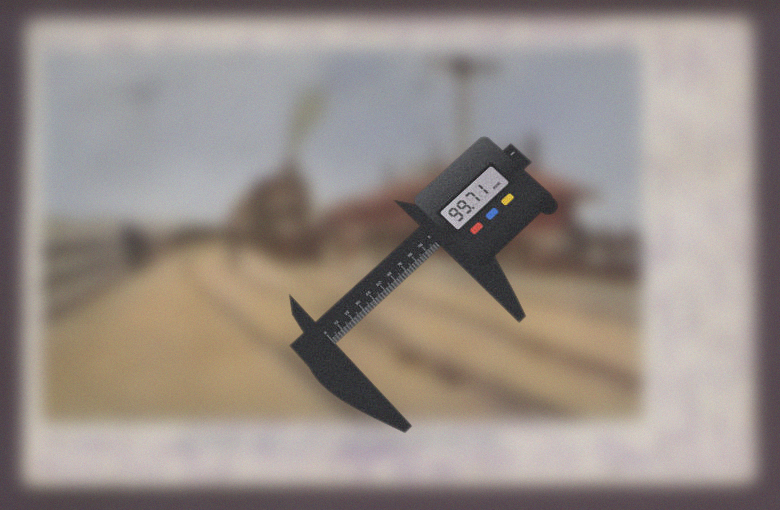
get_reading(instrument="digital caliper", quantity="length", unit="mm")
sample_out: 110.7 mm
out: 99.71 mm
